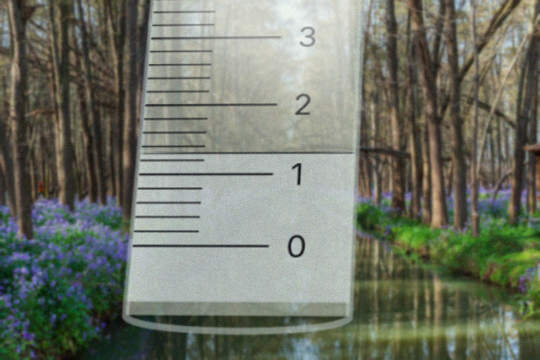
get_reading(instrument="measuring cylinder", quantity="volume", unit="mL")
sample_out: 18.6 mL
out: 1.3 mL
